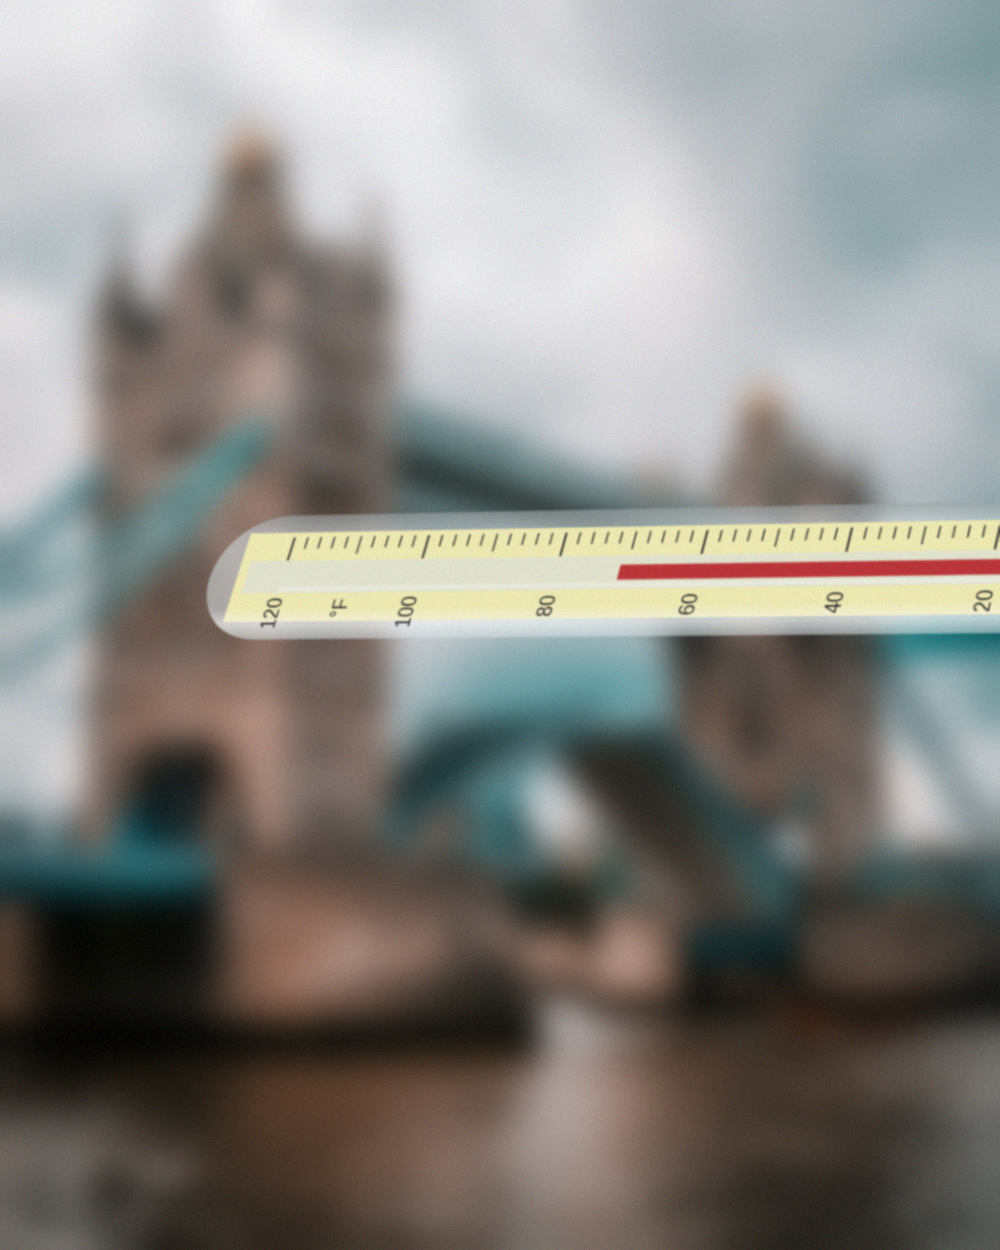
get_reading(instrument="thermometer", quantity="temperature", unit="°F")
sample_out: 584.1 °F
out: 71 °F
